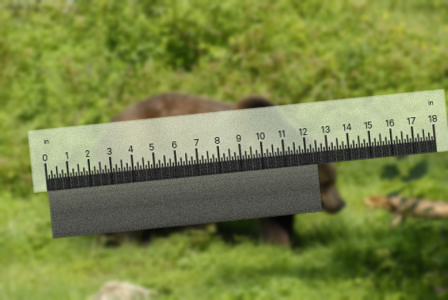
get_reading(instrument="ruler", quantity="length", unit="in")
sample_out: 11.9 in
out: 12.5 in
